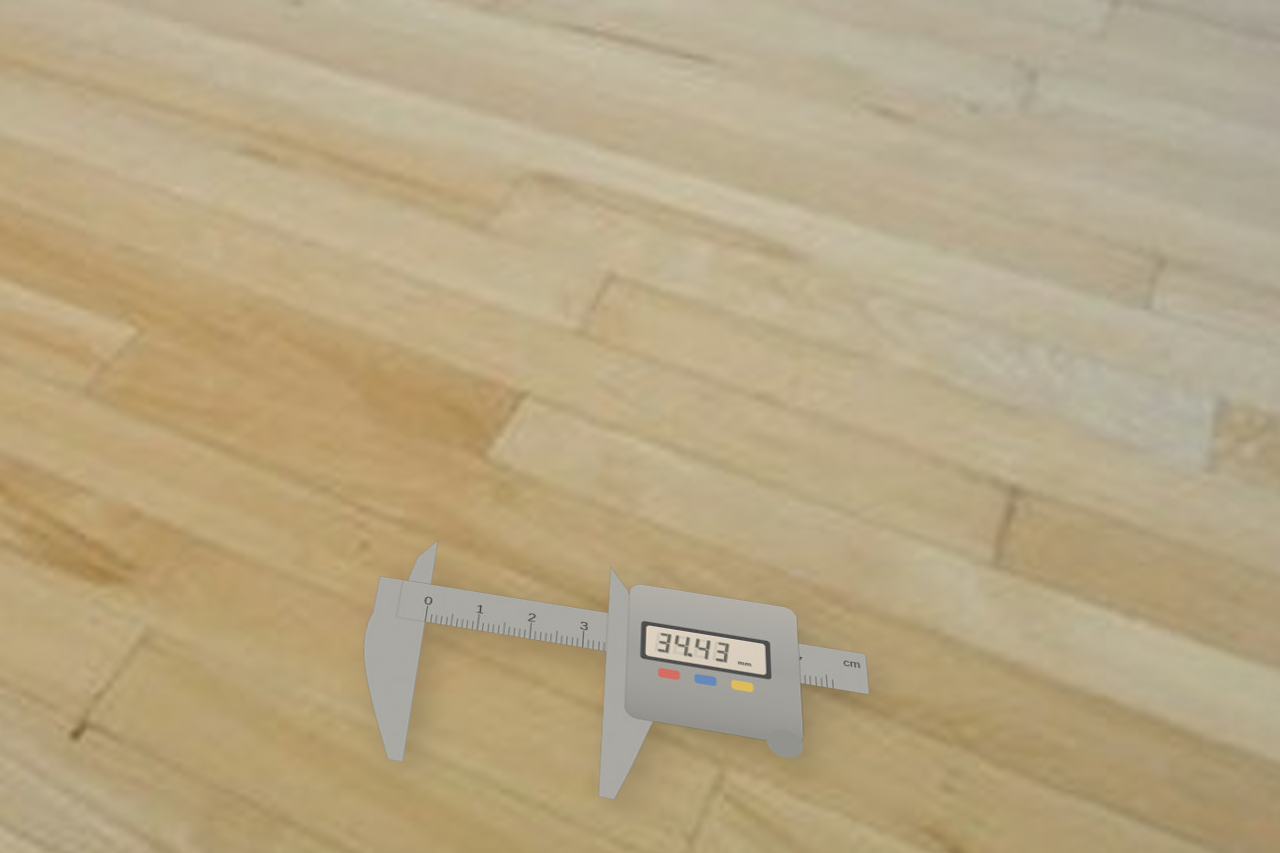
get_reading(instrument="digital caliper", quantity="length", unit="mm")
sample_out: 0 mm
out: 34.43 mm
